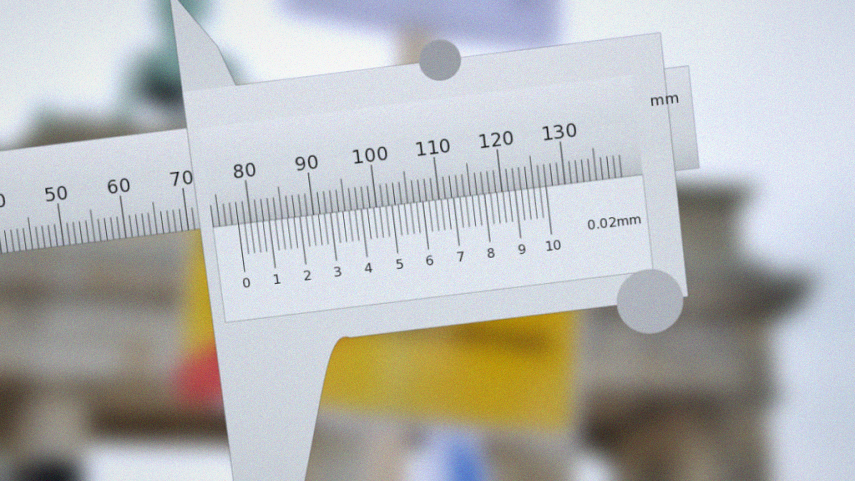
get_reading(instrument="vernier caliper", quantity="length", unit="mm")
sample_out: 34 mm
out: 78.0 mm
